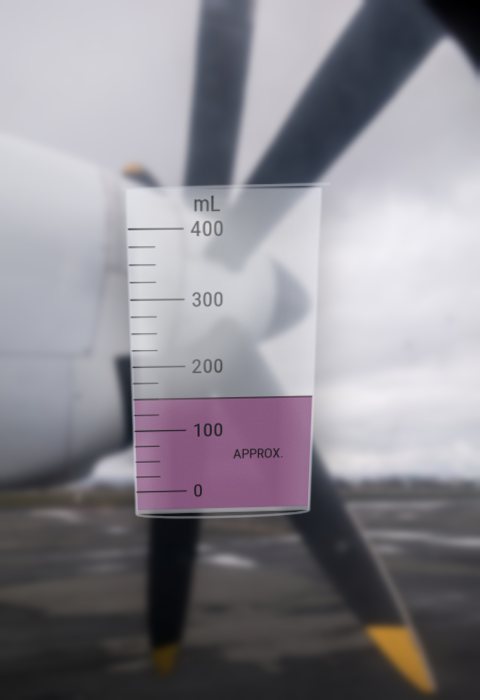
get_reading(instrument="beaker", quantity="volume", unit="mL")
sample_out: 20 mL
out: 150 mL
